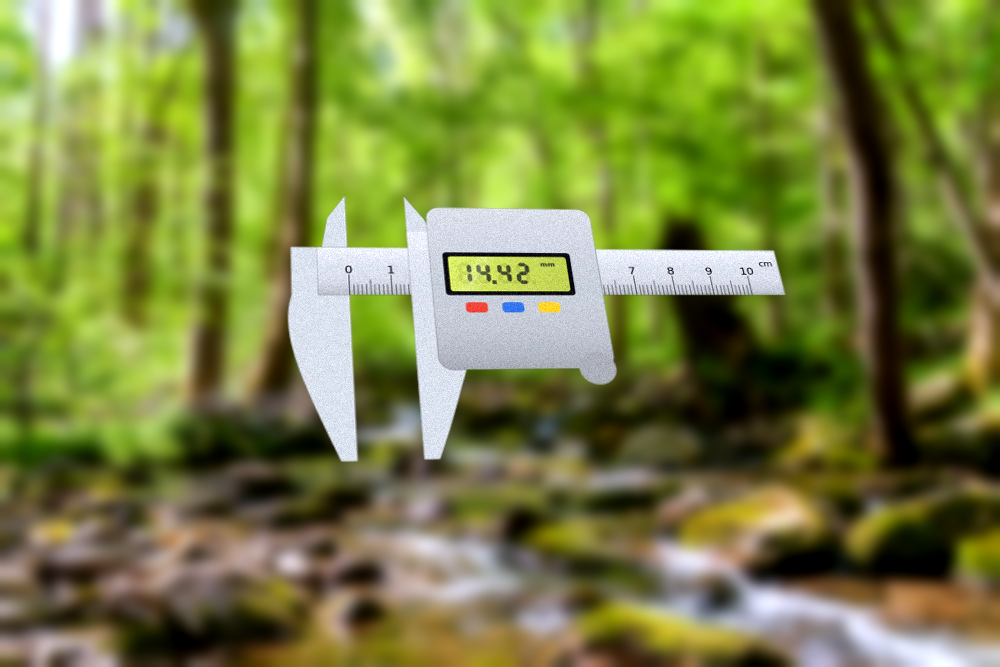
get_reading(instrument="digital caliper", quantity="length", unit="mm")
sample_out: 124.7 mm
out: 14.42 mm
